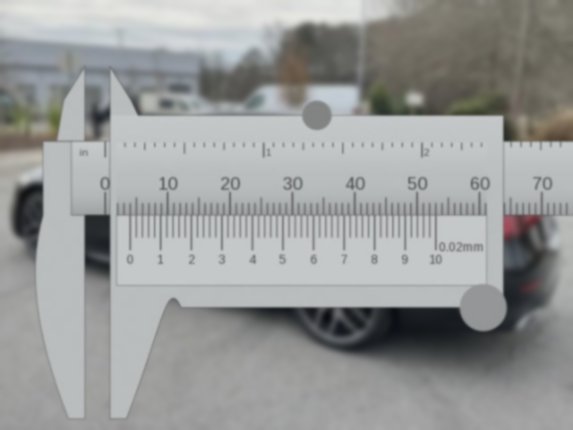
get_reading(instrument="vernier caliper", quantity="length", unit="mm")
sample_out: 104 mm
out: 4.0 mm
